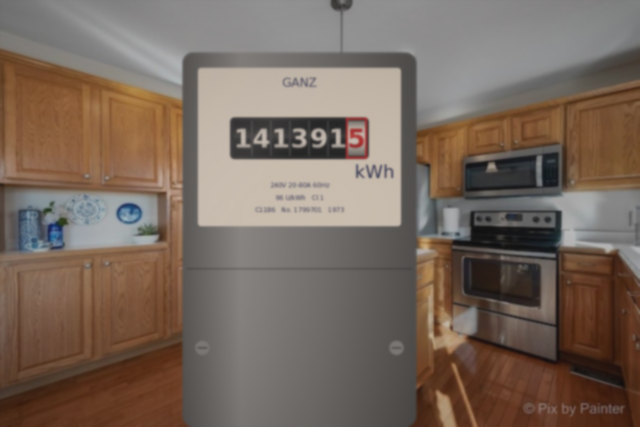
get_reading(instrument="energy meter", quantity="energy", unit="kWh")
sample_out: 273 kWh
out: 141391.5 kWh
